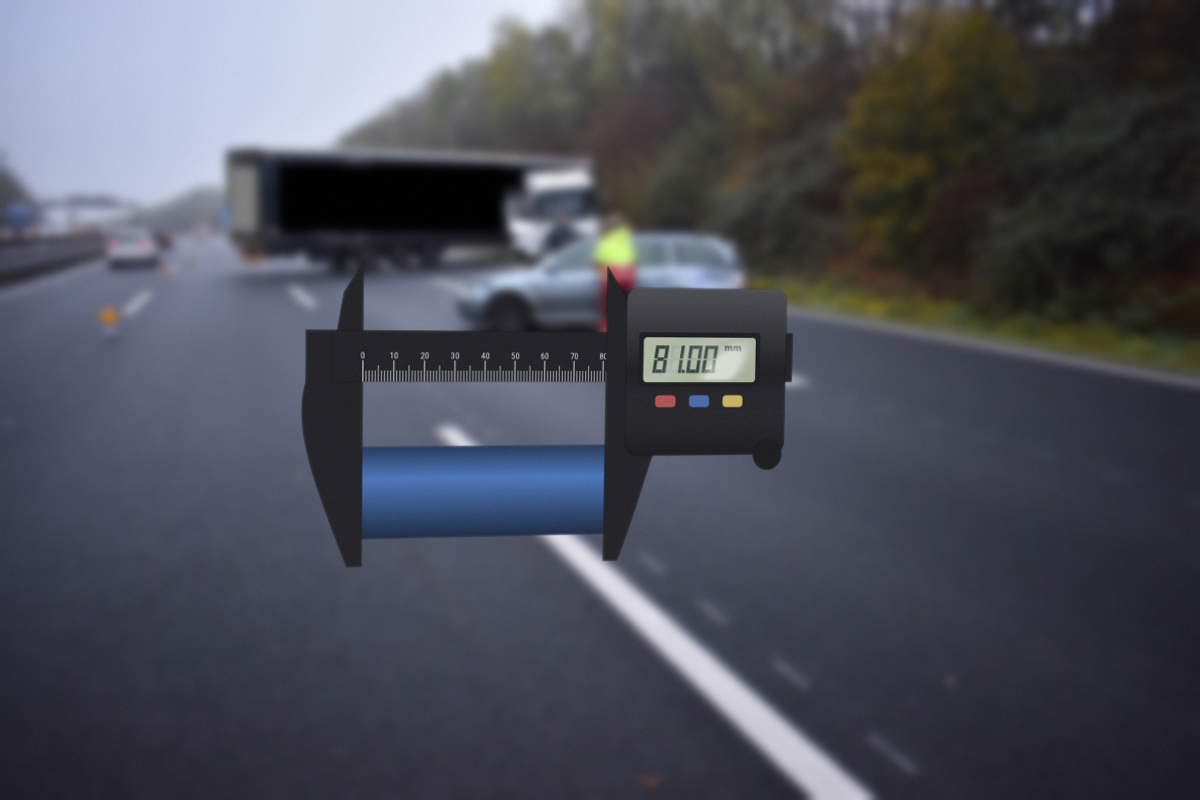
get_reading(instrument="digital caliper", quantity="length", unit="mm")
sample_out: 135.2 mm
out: 81.00 mm
